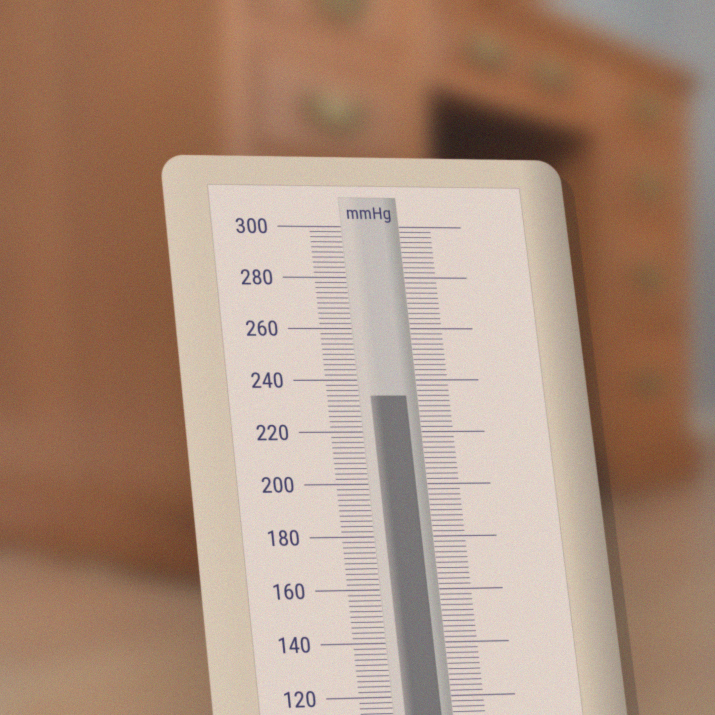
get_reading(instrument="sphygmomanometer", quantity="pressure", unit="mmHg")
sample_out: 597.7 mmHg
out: 234 mmHg
